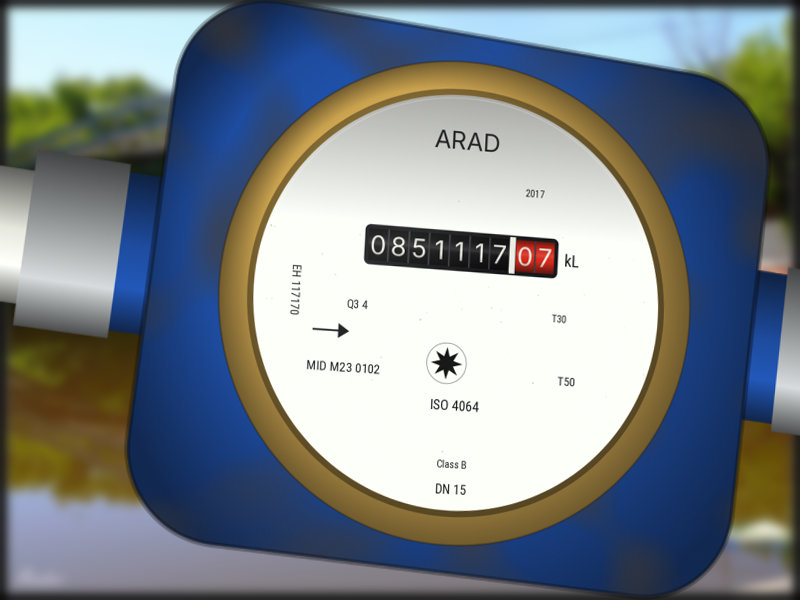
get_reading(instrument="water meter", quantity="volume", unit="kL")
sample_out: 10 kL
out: 851117.07 kL
